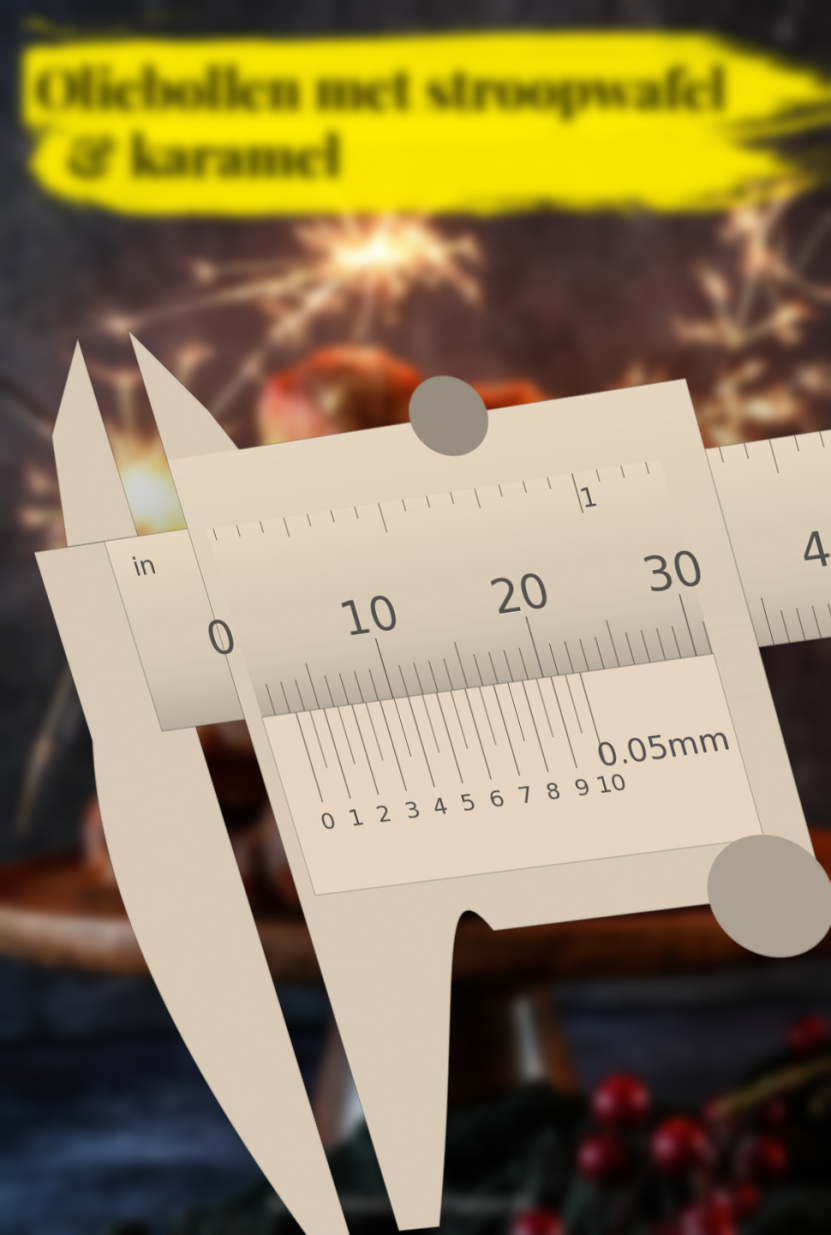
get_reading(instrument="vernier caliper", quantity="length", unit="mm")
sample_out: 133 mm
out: 3.4 mm
